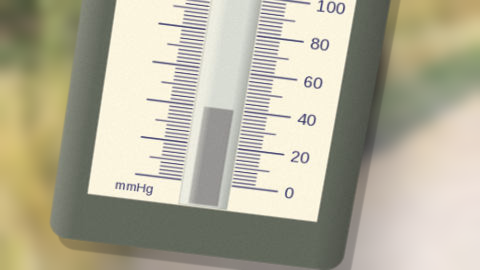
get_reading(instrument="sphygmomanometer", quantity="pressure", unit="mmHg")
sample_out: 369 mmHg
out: 40 mmHg
